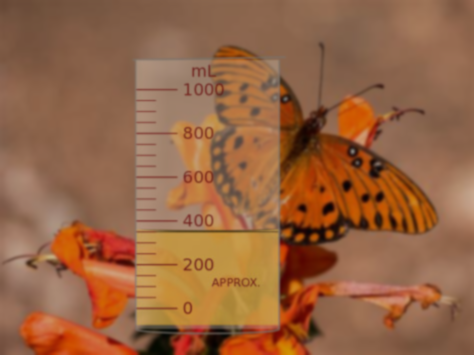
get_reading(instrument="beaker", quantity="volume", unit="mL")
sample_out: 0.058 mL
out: 350 mL
